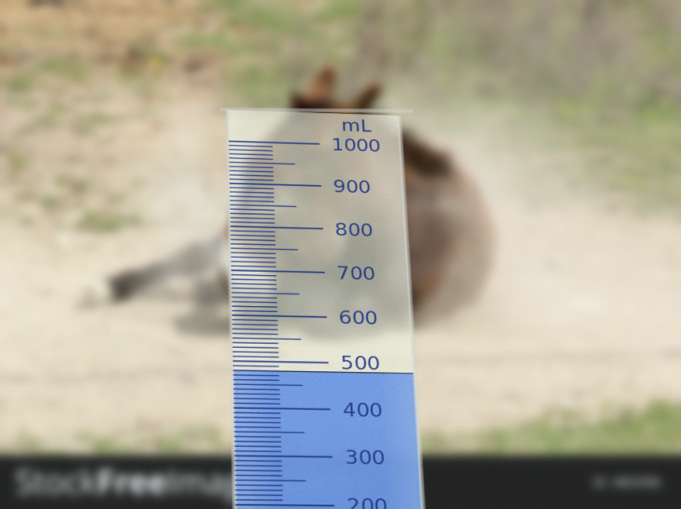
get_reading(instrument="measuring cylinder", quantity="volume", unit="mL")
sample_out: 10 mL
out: 480 mL
